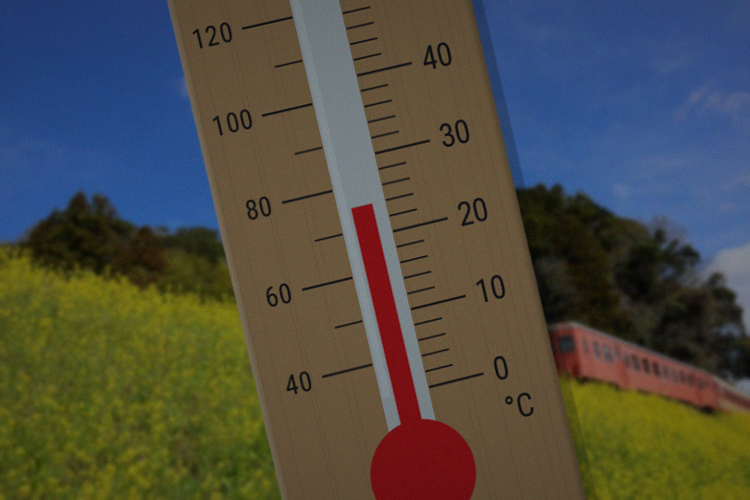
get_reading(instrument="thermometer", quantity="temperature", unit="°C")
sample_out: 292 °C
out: 24 °C
